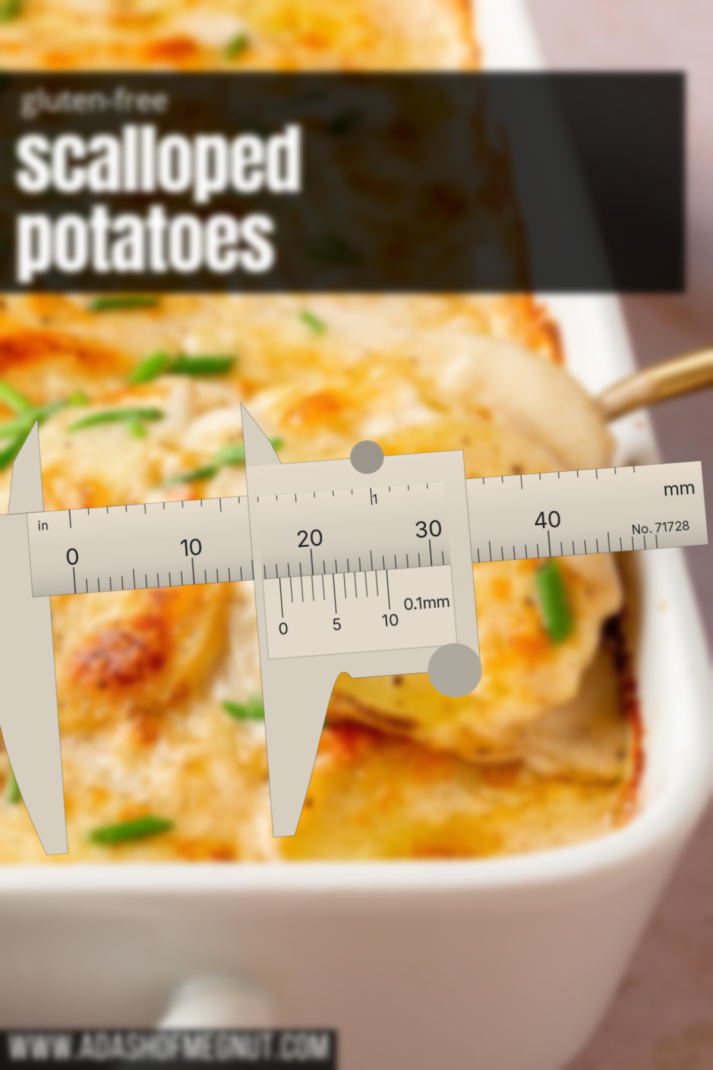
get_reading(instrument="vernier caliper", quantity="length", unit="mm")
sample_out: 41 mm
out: 17.2 mm
